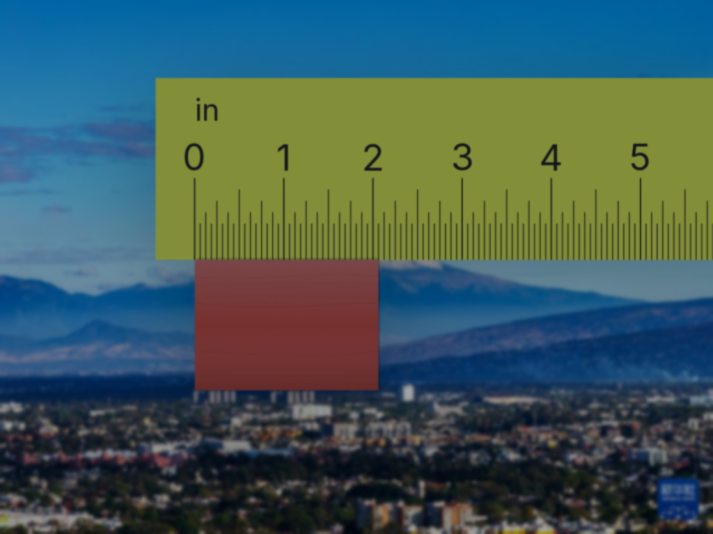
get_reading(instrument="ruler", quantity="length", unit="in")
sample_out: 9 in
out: 2.0625 in
